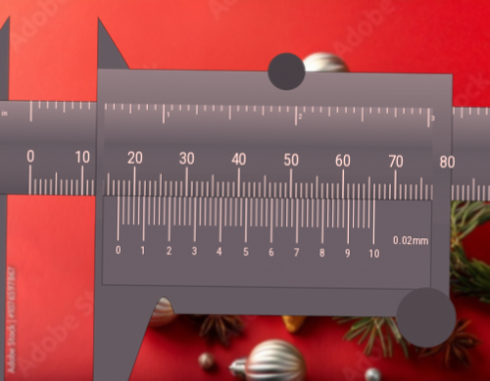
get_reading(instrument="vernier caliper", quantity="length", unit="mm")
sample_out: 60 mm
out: 17.0 mm
